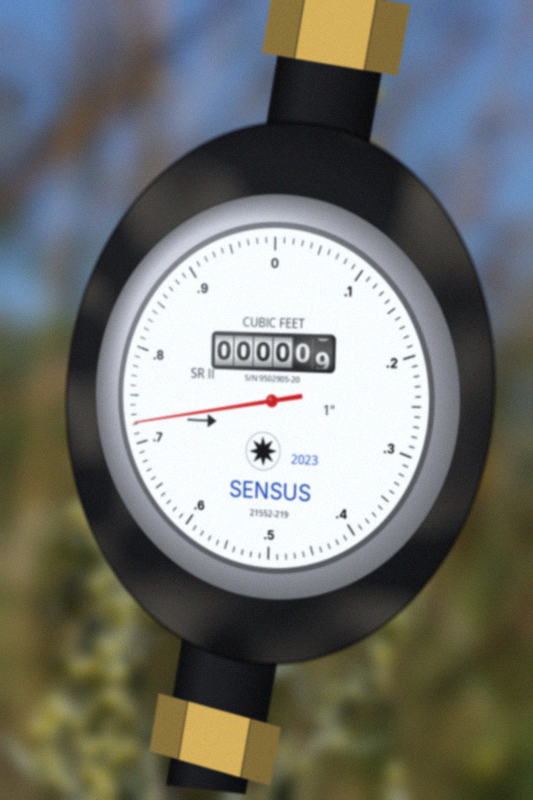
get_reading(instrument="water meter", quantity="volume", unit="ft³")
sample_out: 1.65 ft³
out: 8.72 ft³
